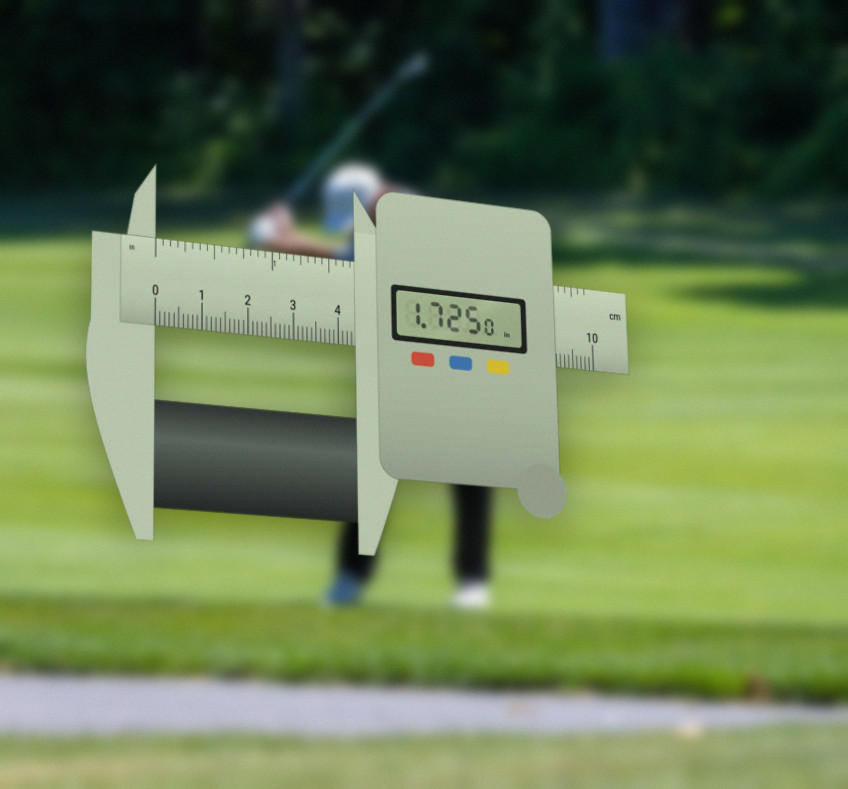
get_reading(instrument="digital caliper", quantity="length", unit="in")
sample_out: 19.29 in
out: 1.7250 in
